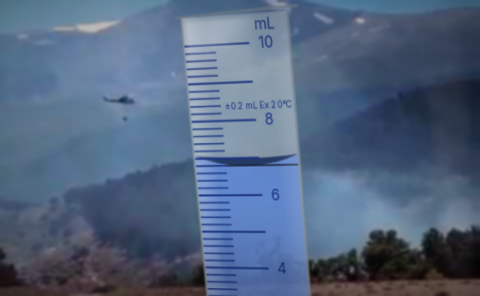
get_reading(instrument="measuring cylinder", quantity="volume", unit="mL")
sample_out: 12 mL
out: 6.8 mL
